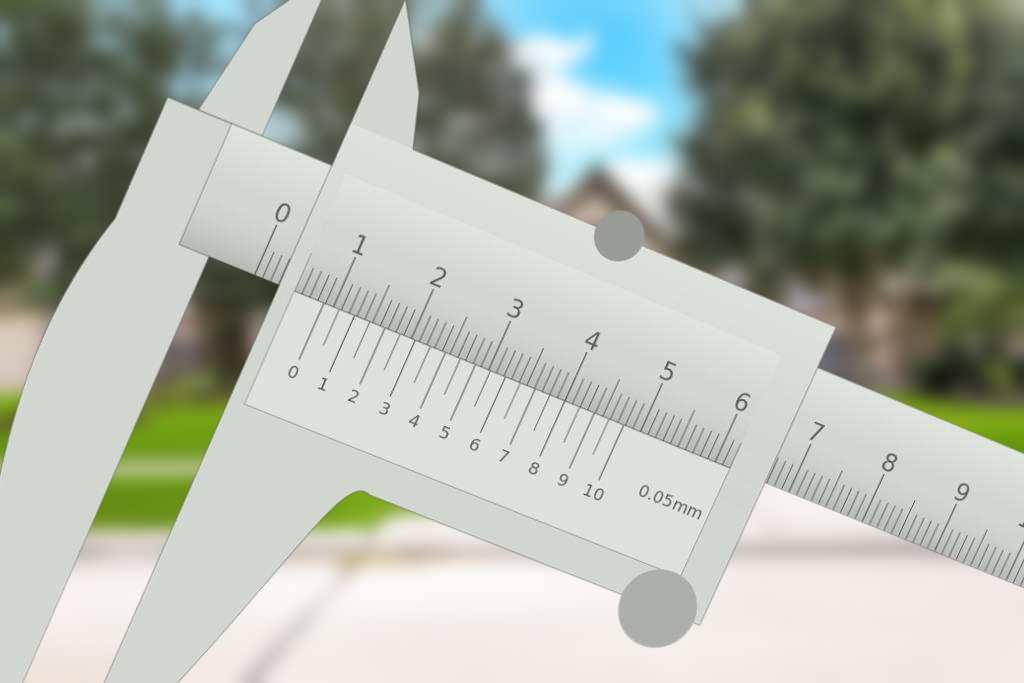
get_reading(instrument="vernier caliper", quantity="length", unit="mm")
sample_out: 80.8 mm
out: 8.8 mm
